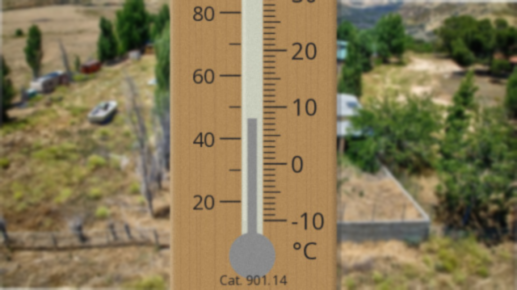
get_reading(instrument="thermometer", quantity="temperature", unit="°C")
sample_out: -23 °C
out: 8 °C
